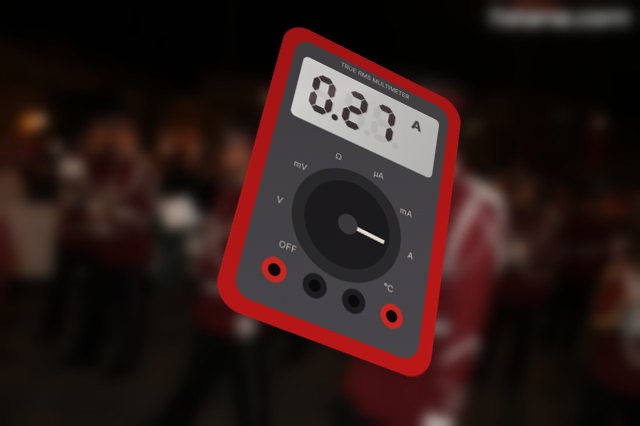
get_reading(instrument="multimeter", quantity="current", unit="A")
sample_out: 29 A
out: 0.27 A
